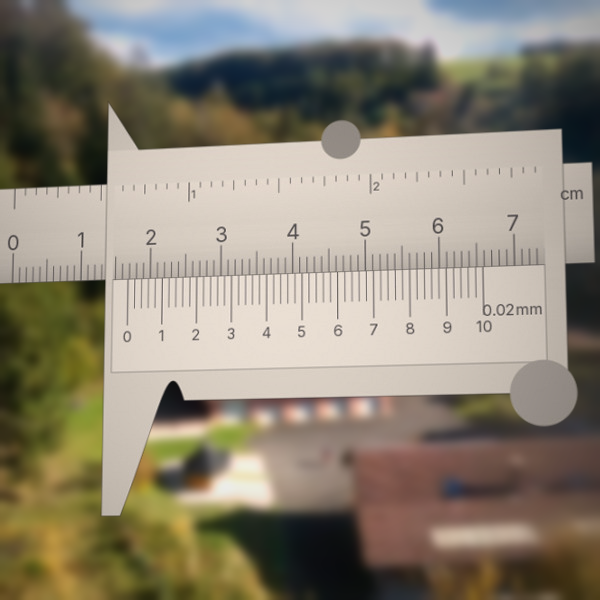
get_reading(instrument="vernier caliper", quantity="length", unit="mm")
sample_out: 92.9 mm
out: 16.8 mm
